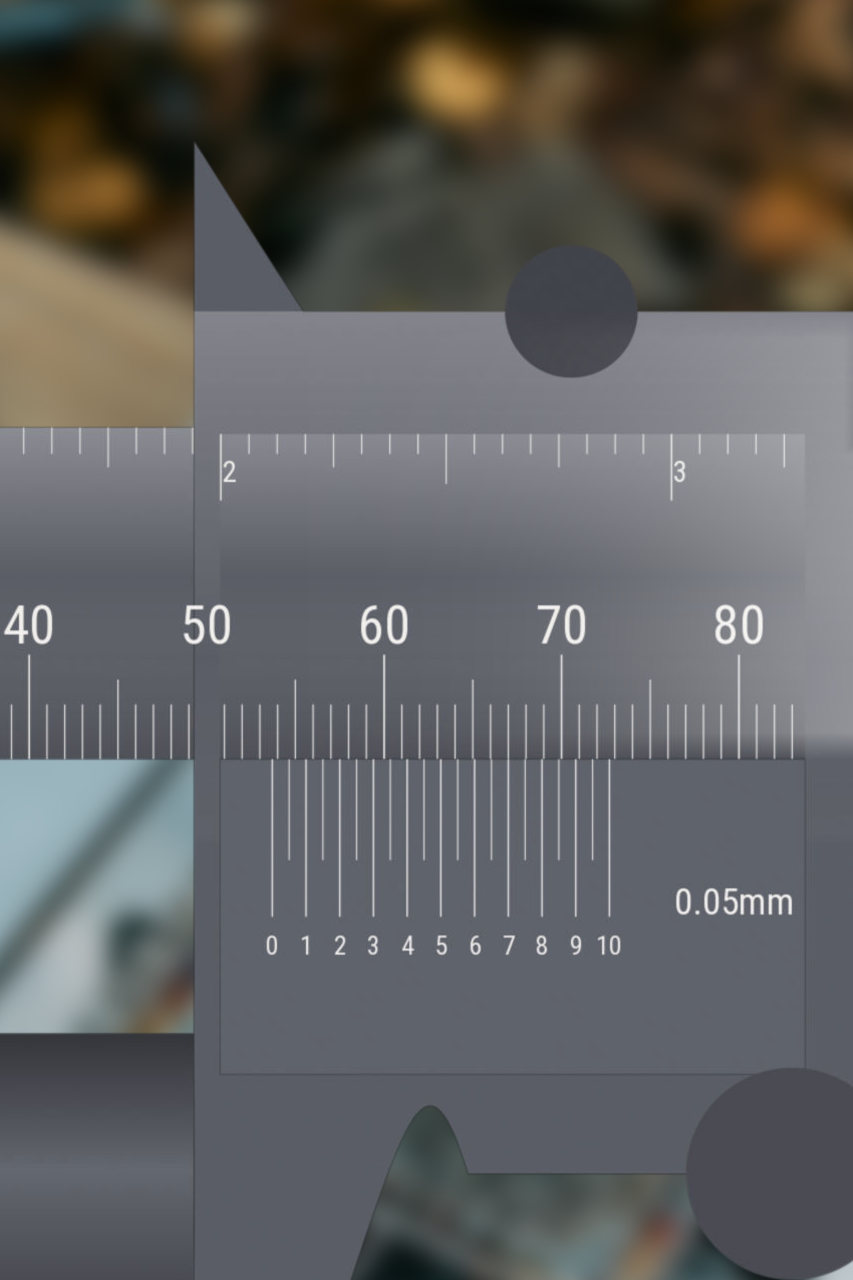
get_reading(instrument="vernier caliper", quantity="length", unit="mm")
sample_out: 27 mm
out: 53.7 mm
